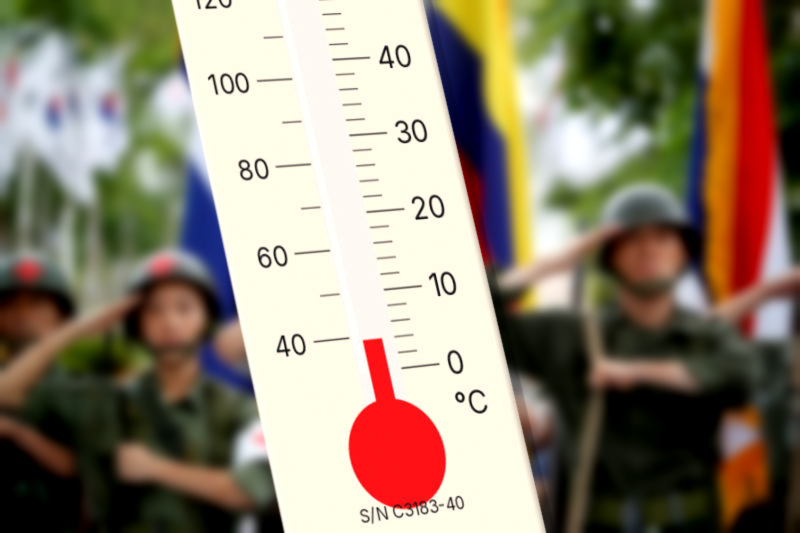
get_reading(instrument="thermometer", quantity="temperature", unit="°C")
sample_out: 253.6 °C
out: 4 °C
